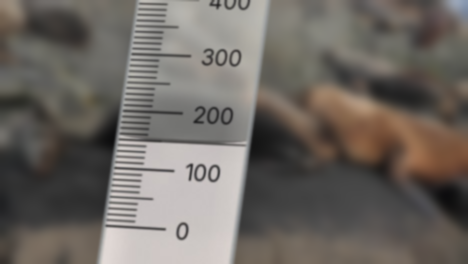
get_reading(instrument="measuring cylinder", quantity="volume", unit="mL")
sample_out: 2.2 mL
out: 150 mL
